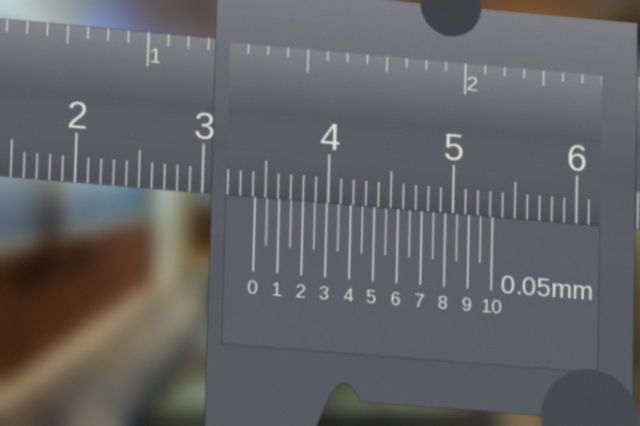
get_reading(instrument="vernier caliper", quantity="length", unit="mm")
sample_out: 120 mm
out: 34.2 mm
